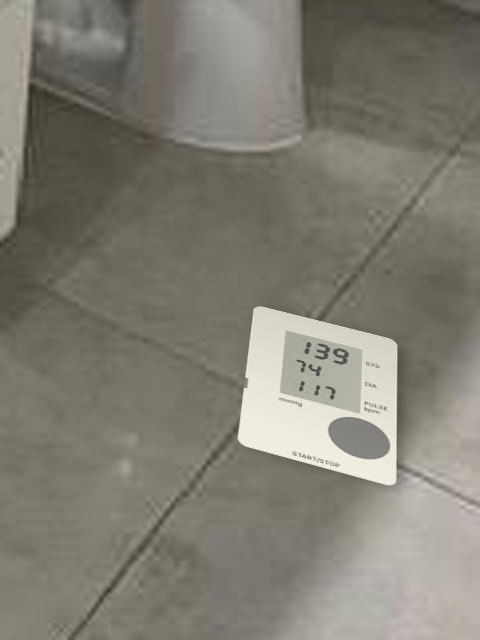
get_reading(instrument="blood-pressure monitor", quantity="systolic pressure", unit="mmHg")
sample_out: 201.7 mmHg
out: 139 mmHg
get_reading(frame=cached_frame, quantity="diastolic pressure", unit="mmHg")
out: 74 mmHg
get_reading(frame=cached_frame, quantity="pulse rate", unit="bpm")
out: 117 bpm
